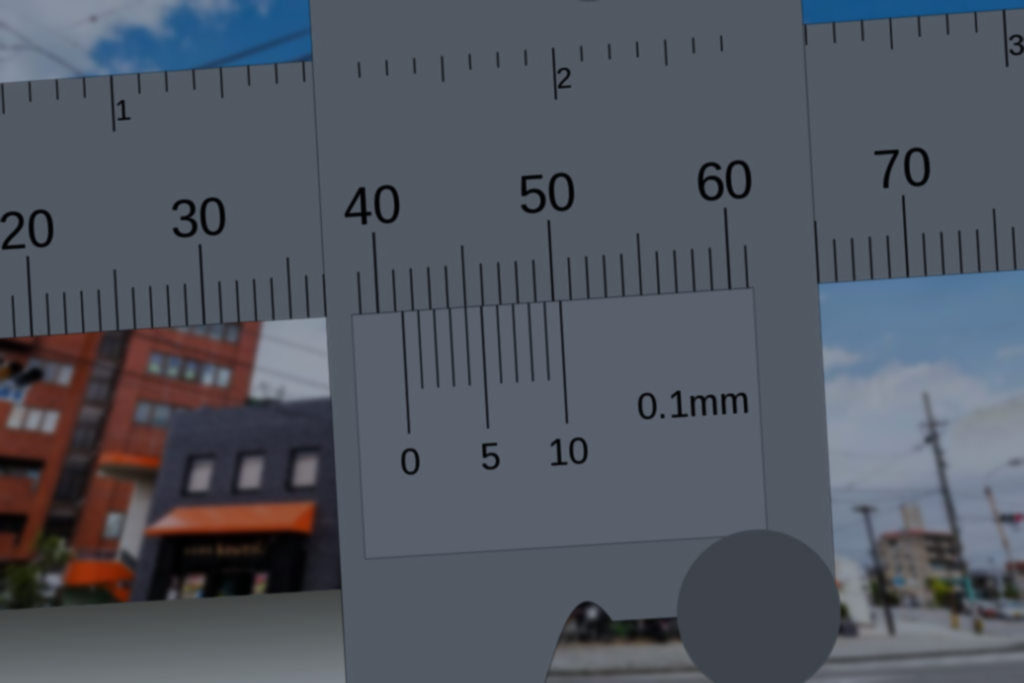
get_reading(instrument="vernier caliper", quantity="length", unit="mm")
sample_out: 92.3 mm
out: 41.4 mm
